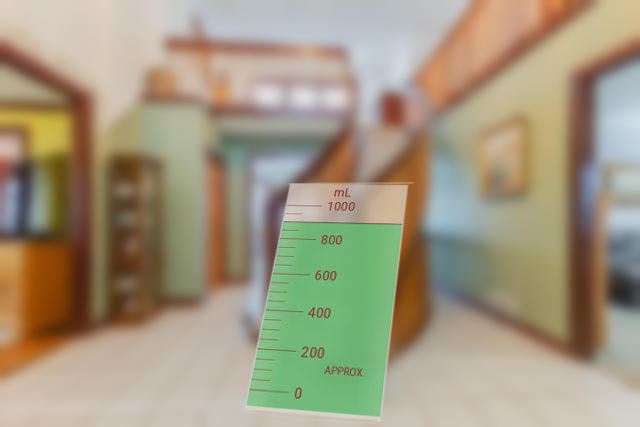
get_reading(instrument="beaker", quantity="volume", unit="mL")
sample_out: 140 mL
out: 900 mL
